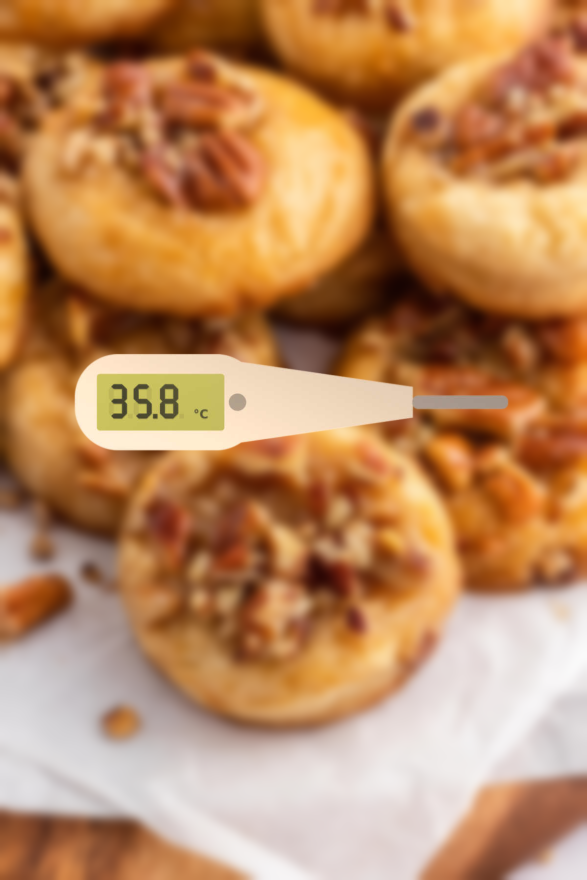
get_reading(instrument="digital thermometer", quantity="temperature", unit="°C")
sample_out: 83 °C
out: 35.8 °C
